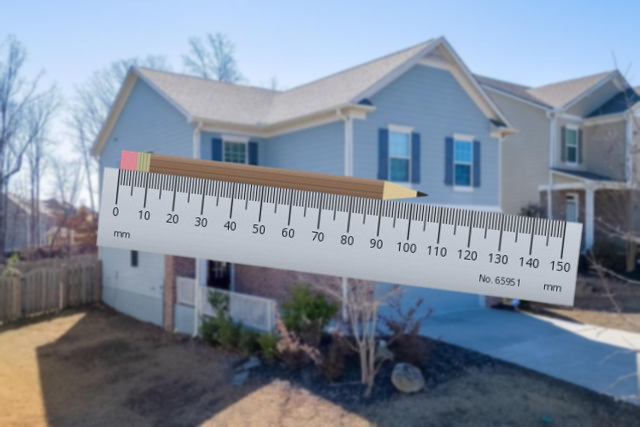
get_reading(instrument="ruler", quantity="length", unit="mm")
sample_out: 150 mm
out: 105 mm
